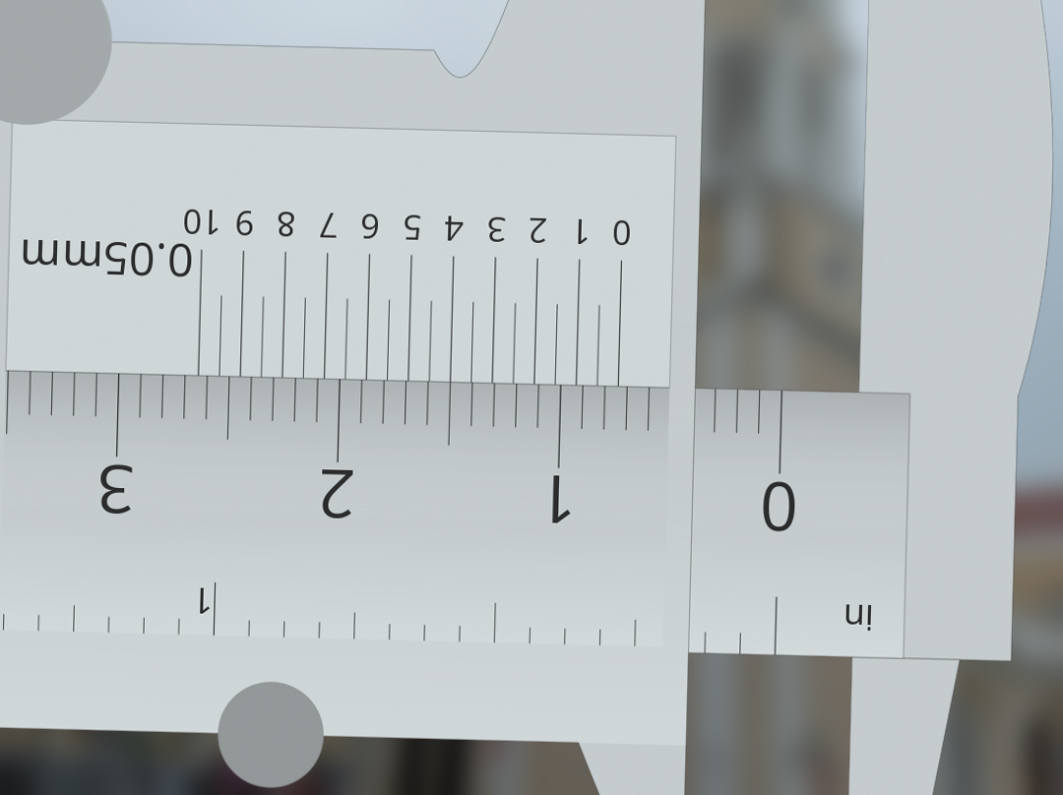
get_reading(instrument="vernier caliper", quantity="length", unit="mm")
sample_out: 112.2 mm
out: 7.40 mm
